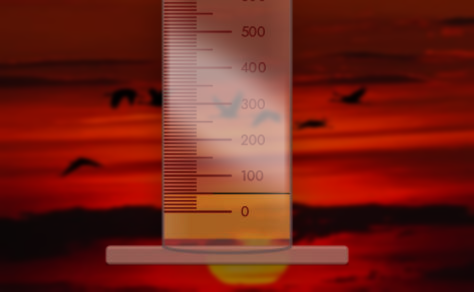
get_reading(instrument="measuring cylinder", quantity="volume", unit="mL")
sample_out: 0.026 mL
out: 50 mL
